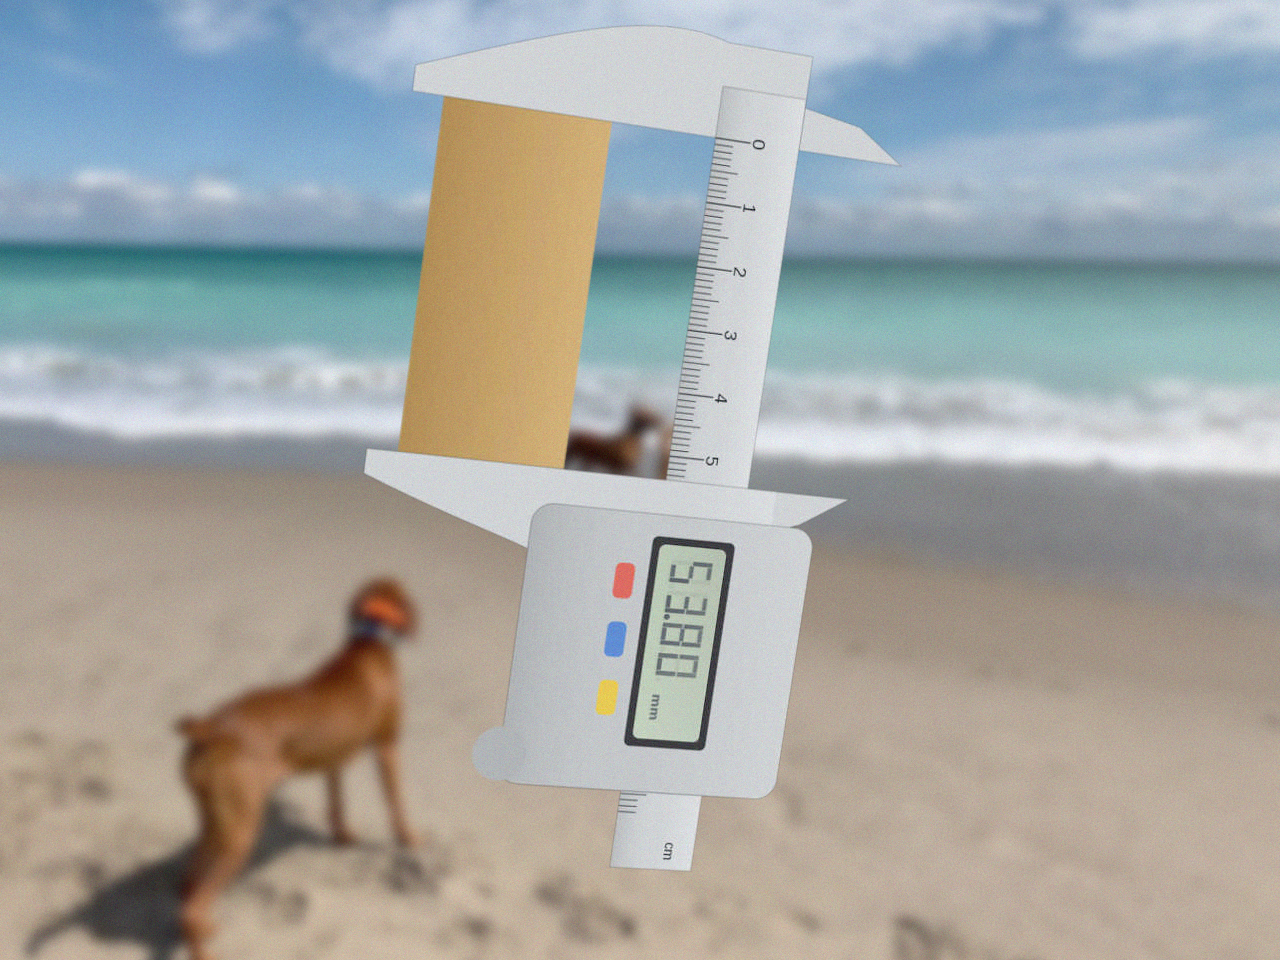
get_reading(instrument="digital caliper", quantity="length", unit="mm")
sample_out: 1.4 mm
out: 53.80 mm
